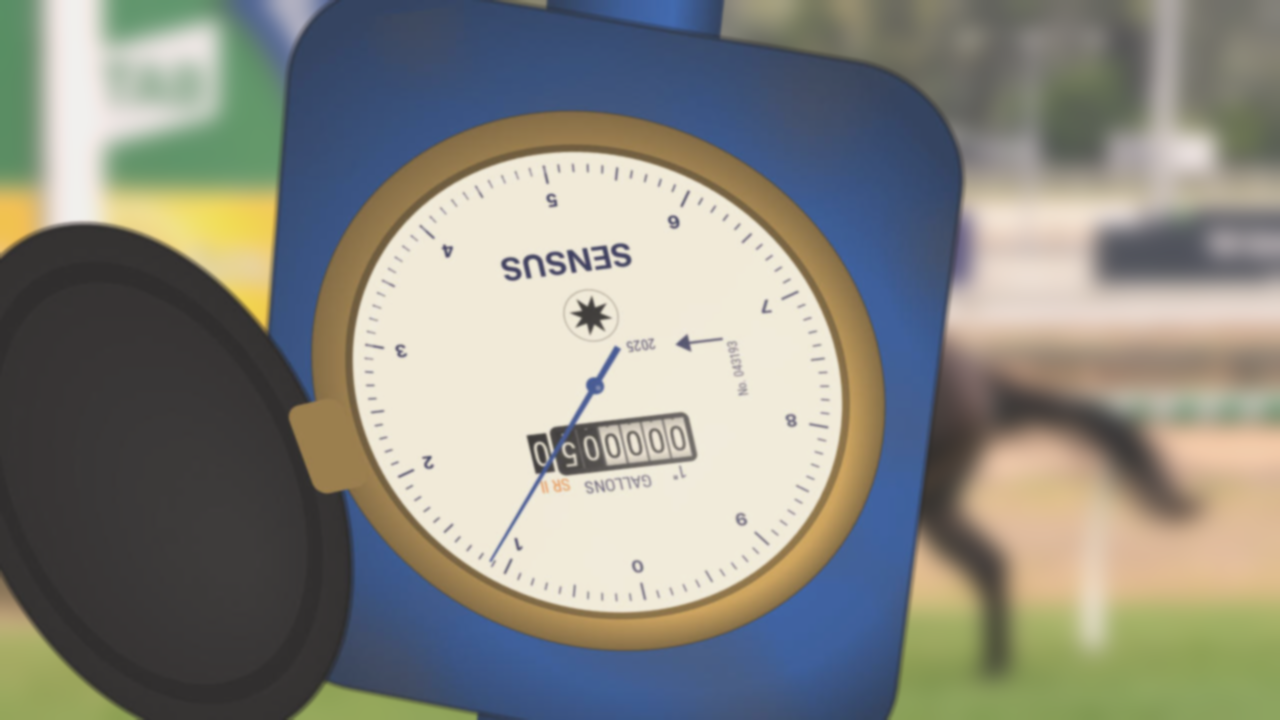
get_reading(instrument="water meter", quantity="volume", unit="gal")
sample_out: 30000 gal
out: 51.1 gal
